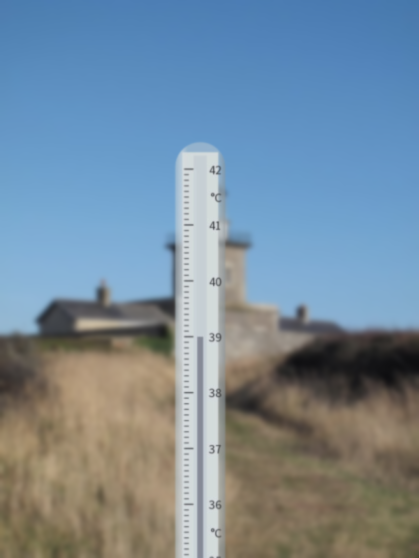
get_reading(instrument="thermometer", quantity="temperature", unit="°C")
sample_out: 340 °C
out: 39 °C
